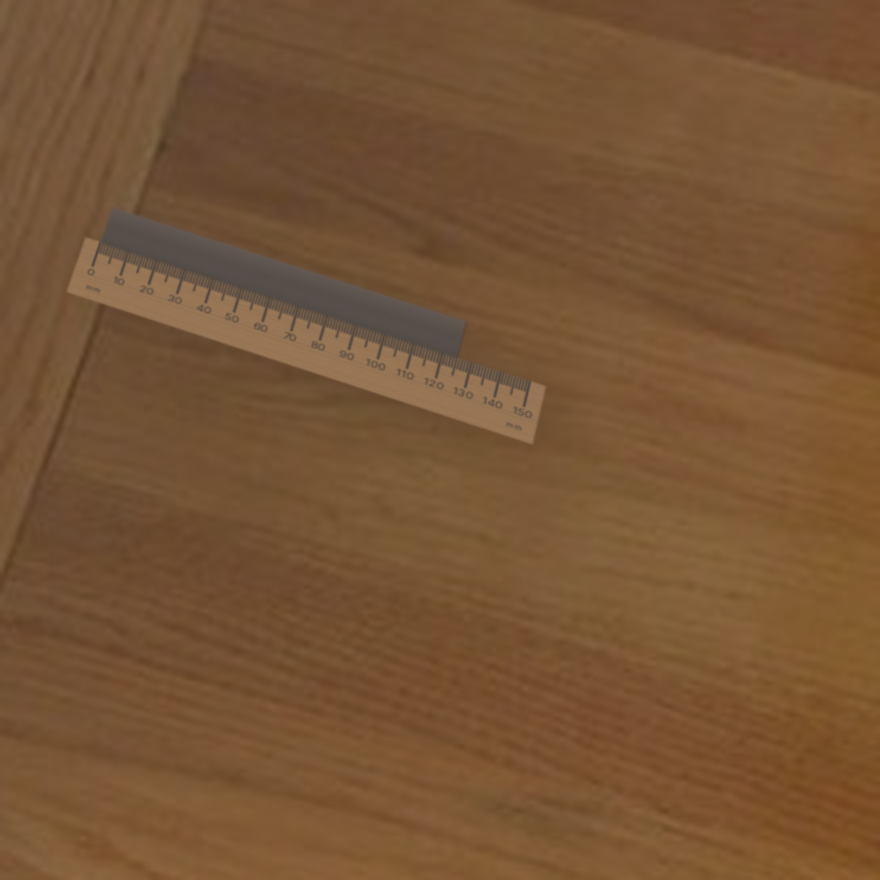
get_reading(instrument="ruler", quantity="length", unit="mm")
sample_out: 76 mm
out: 125 mm
